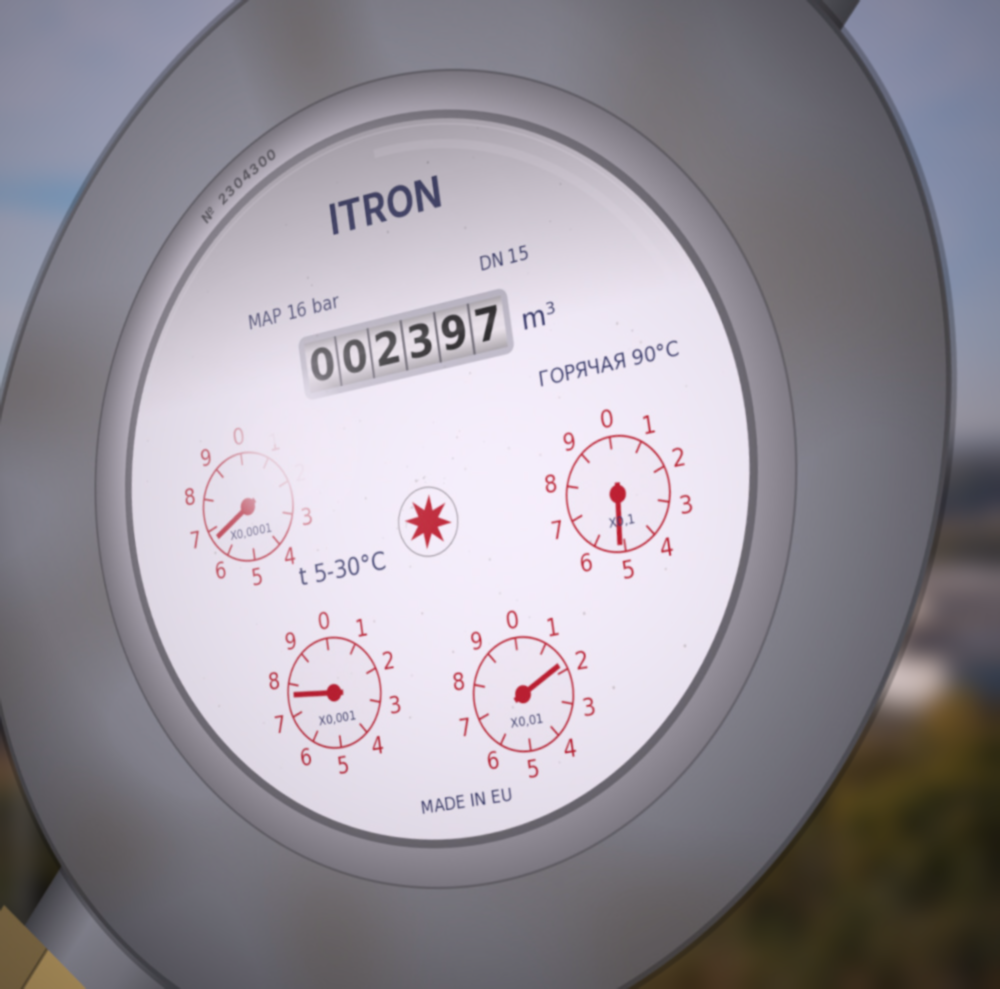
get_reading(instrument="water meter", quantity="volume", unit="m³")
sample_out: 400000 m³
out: 2397.5176 m³
